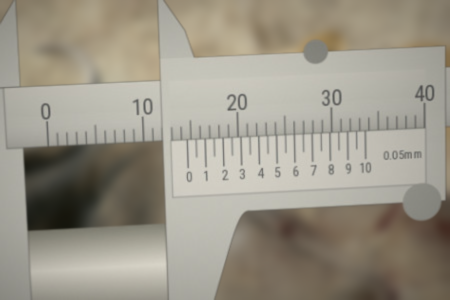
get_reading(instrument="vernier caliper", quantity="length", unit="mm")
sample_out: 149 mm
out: 14.6 mm
